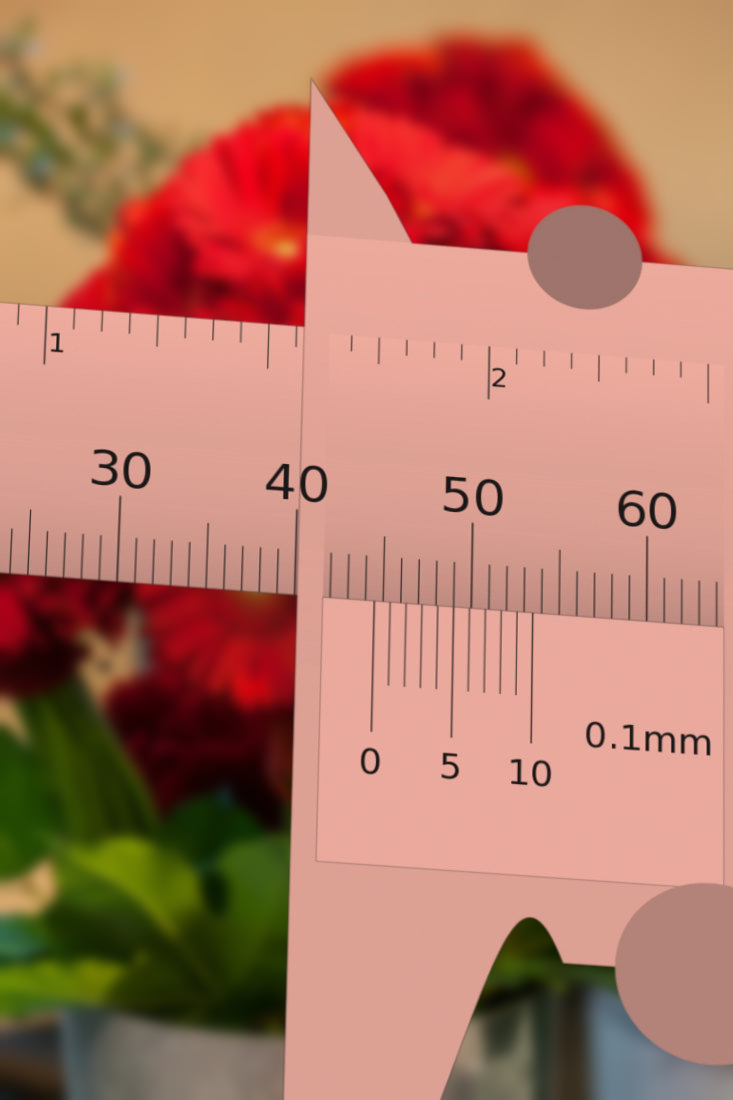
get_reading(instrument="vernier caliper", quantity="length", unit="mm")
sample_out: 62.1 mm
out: 44.5 mm
